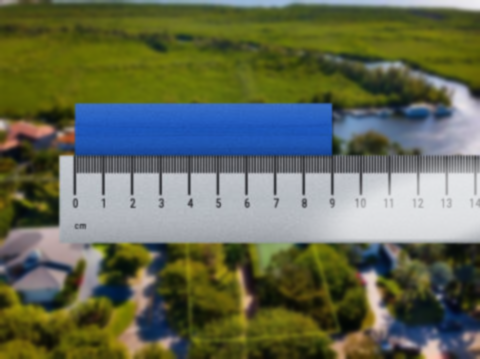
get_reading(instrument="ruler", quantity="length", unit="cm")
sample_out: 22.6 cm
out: 9 cm
